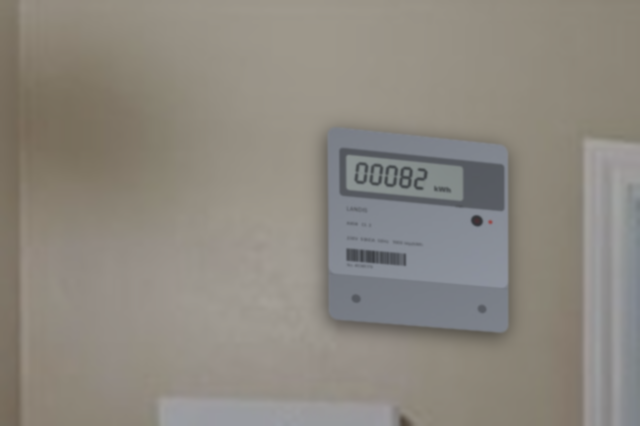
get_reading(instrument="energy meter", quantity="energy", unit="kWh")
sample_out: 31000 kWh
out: 82 kWh
